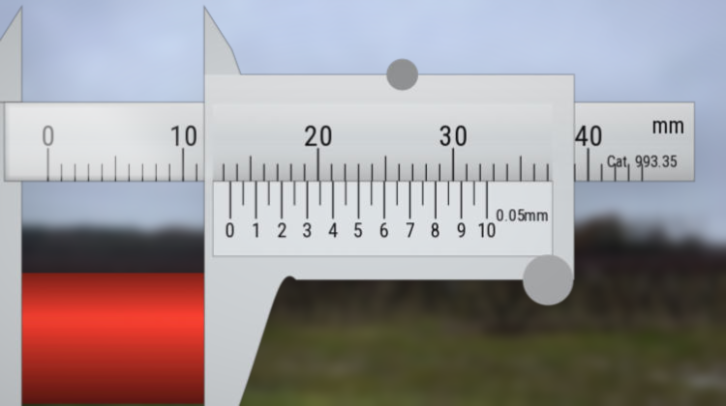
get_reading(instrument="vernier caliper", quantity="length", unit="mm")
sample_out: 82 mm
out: 13.5 mm
